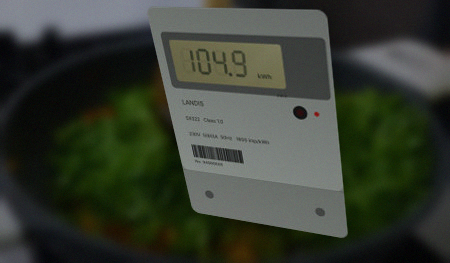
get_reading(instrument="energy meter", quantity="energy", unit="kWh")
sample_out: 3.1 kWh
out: 104.9 kWh
